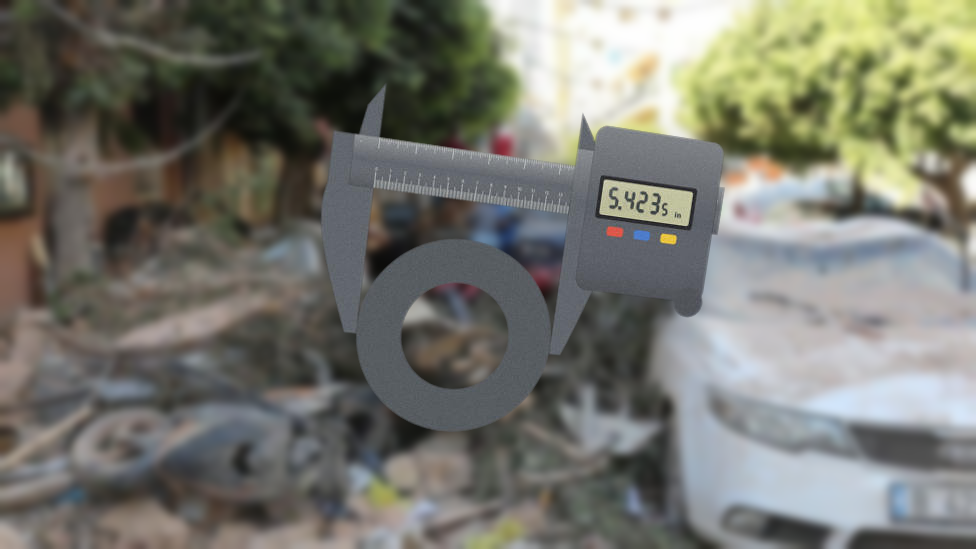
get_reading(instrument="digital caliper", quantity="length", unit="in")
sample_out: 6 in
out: 5.4235 in
